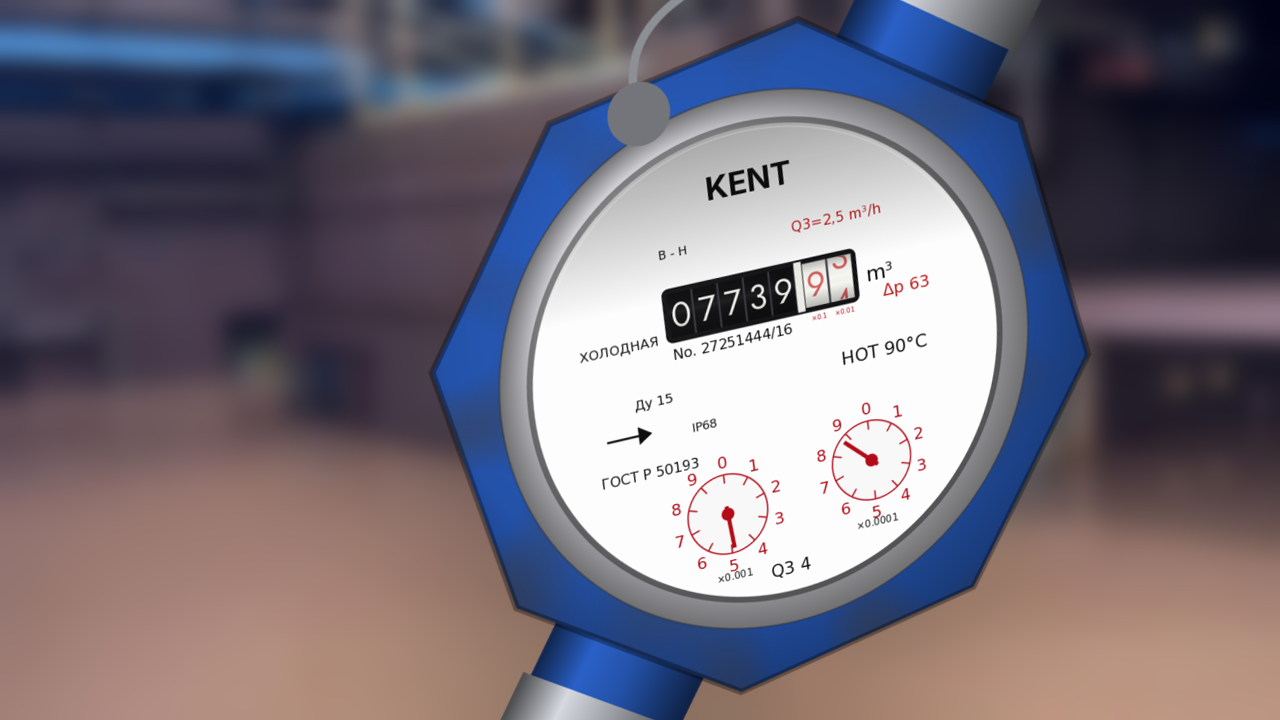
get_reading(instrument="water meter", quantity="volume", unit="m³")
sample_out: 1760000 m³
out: 7739.9348 m³
